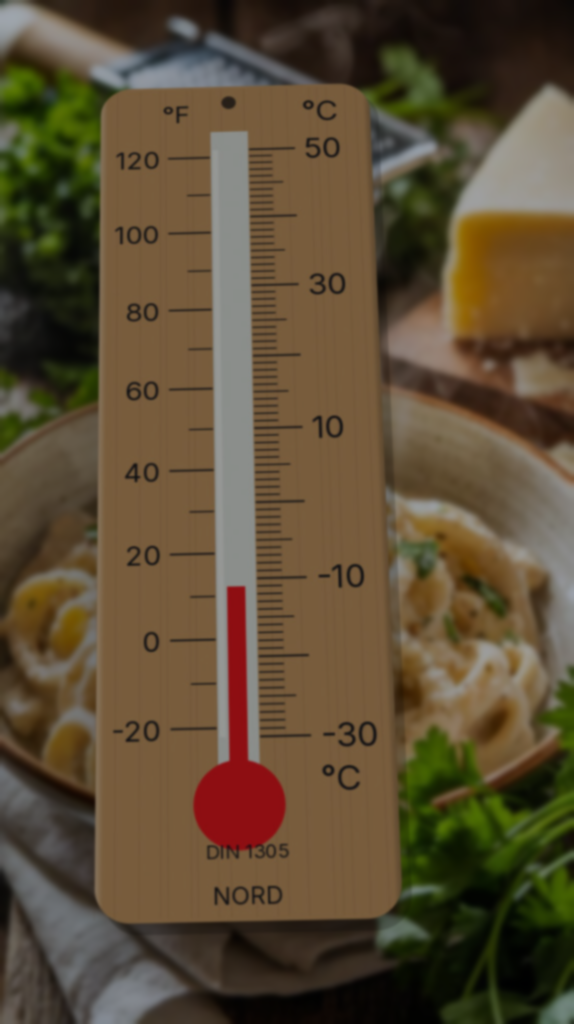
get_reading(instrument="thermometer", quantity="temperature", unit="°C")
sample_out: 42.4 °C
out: -11 °C
